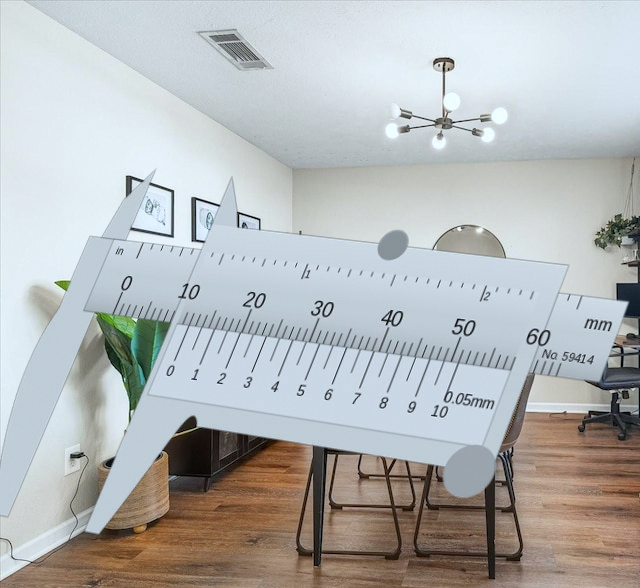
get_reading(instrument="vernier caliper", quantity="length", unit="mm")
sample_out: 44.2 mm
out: 12.0 mm
